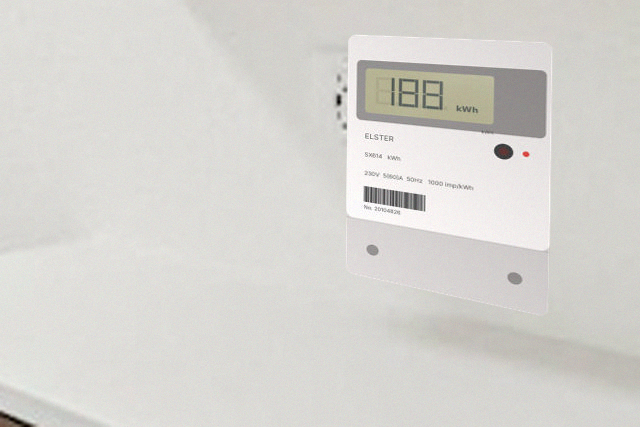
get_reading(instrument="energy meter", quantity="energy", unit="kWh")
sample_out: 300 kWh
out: 188 kWh
